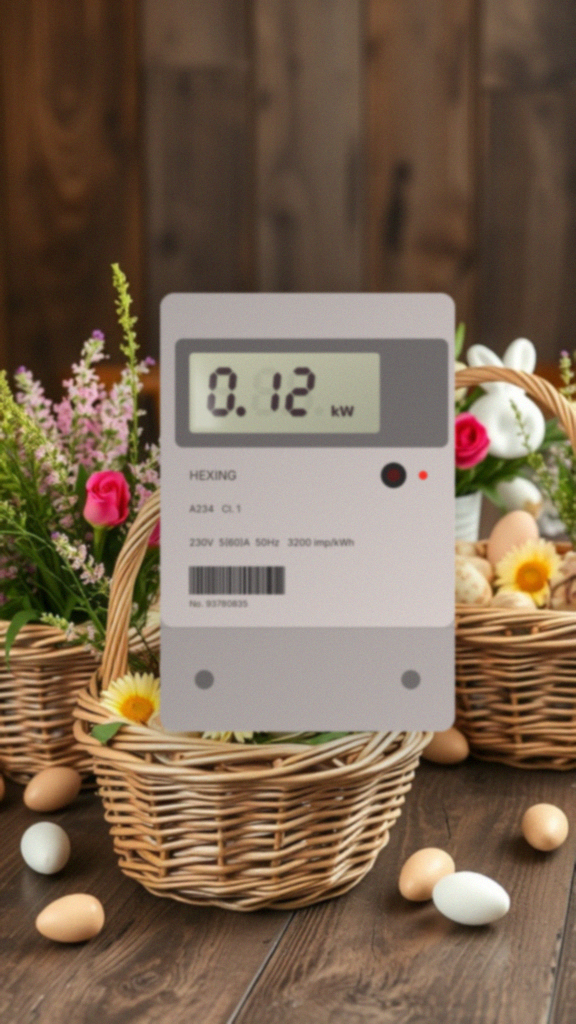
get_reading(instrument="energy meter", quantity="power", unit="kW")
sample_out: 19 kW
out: 0.12 kW
